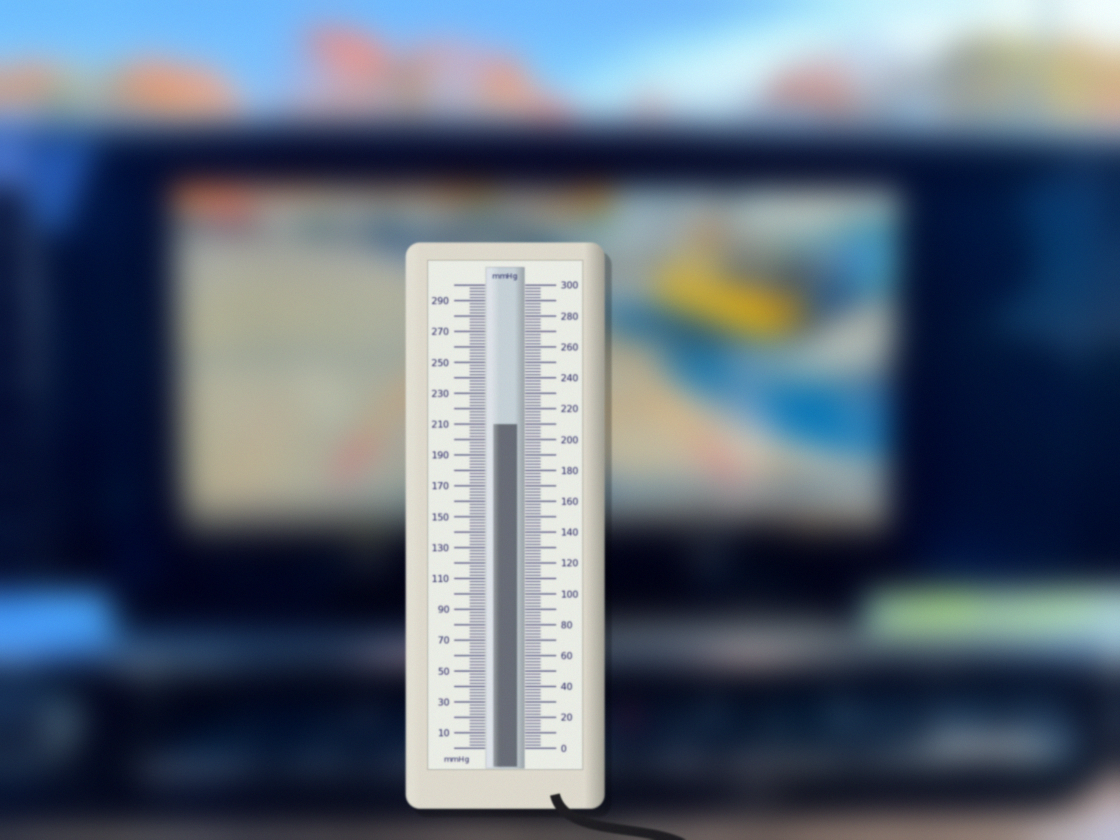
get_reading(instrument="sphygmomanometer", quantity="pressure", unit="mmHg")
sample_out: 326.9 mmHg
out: 210 mmHg
